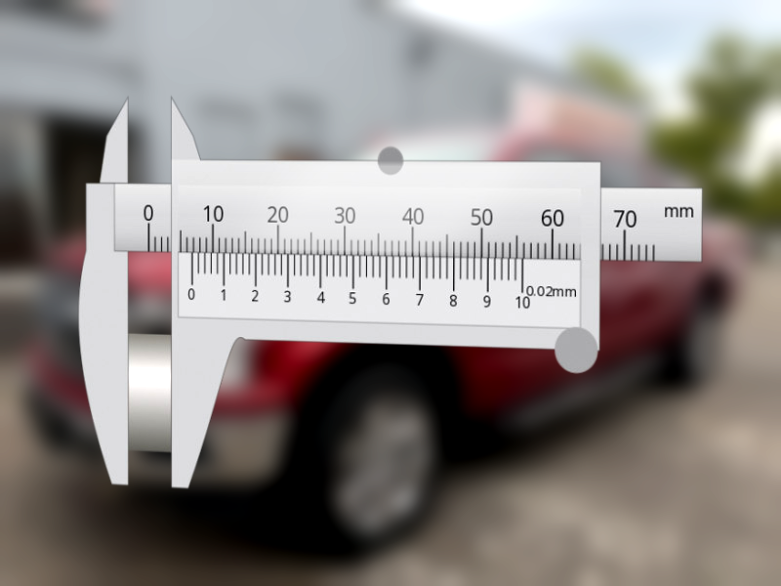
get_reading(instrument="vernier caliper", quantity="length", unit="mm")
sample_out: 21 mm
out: 6.8 mm
